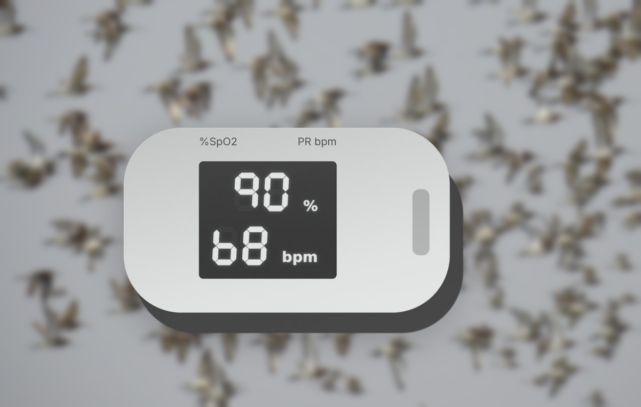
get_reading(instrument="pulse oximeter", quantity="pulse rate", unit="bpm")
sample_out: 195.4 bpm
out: 68 bpm
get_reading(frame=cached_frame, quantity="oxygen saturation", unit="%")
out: 90 %
